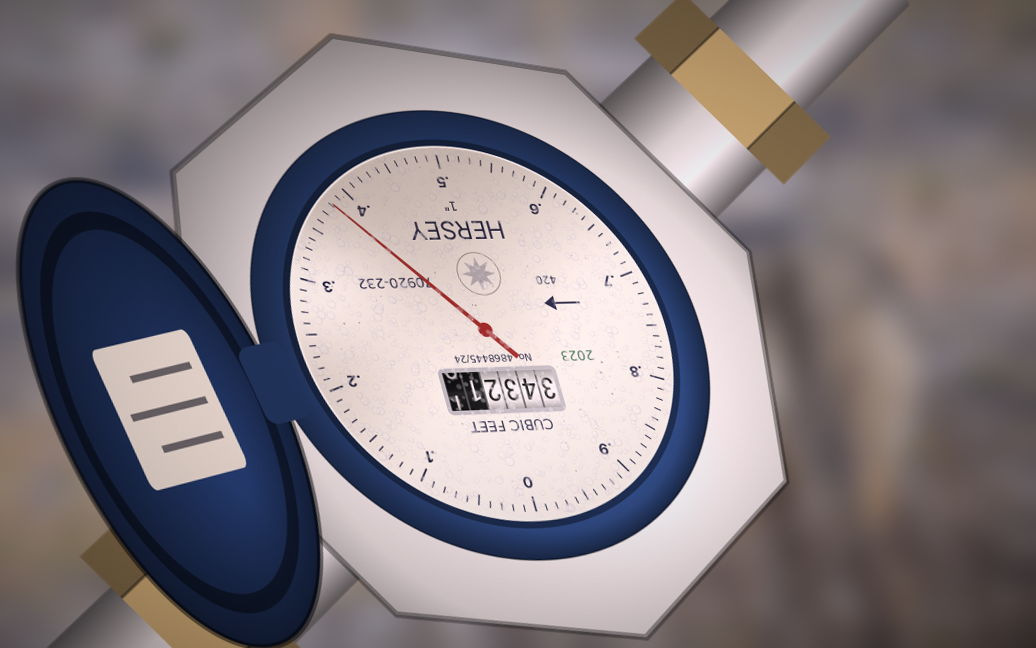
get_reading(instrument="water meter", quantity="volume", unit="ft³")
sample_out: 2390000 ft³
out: 343211.38 ft³
